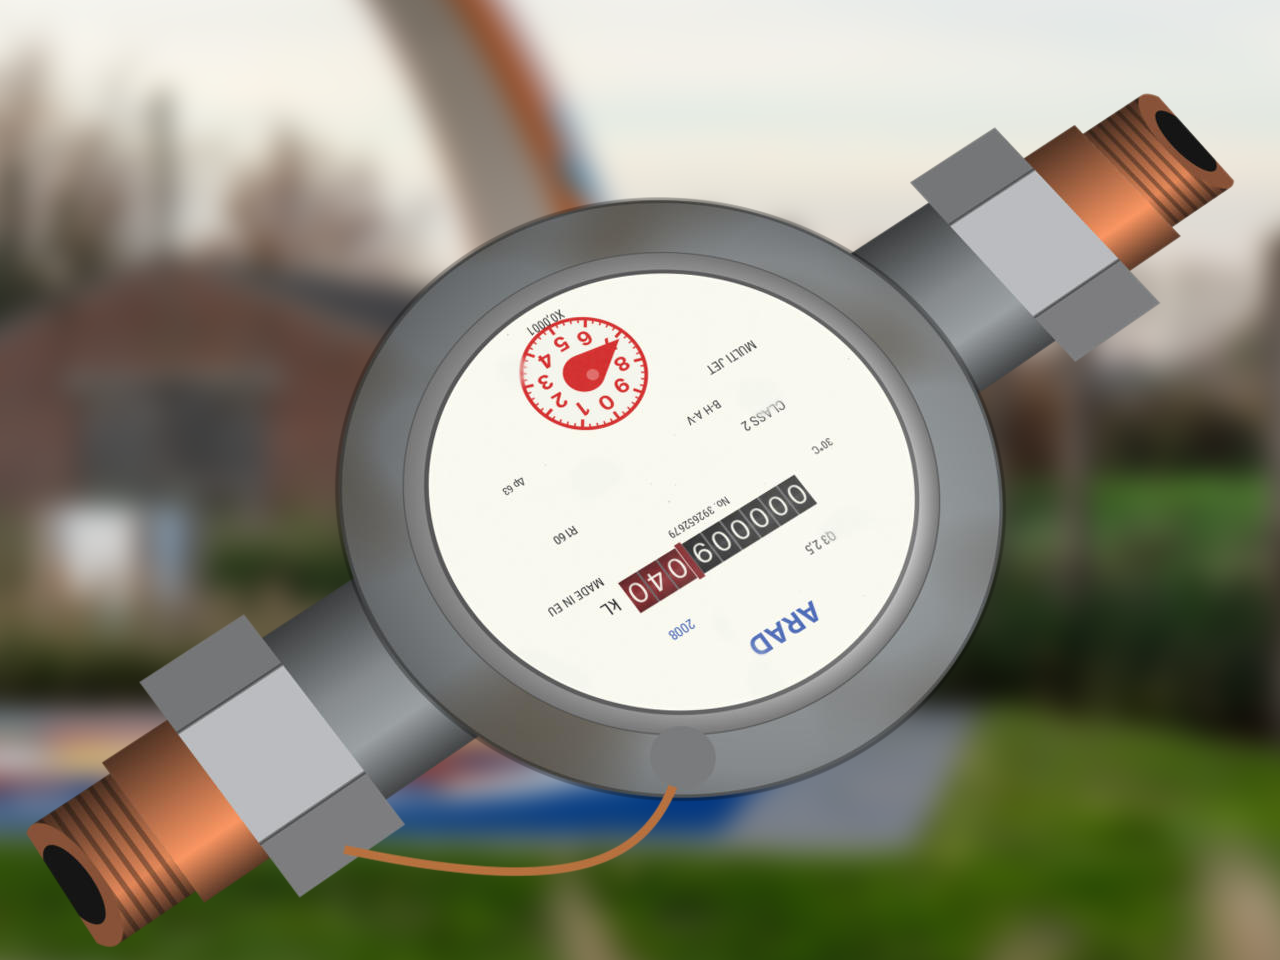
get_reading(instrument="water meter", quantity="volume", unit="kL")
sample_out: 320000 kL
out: 9.0407 kL
